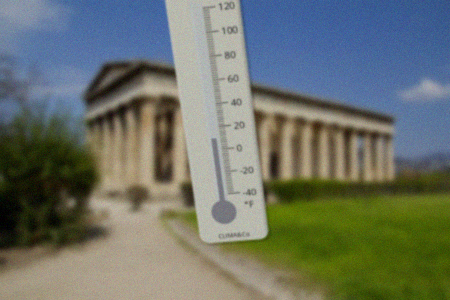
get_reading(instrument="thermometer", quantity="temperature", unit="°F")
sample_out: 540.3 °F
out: 10 °F
